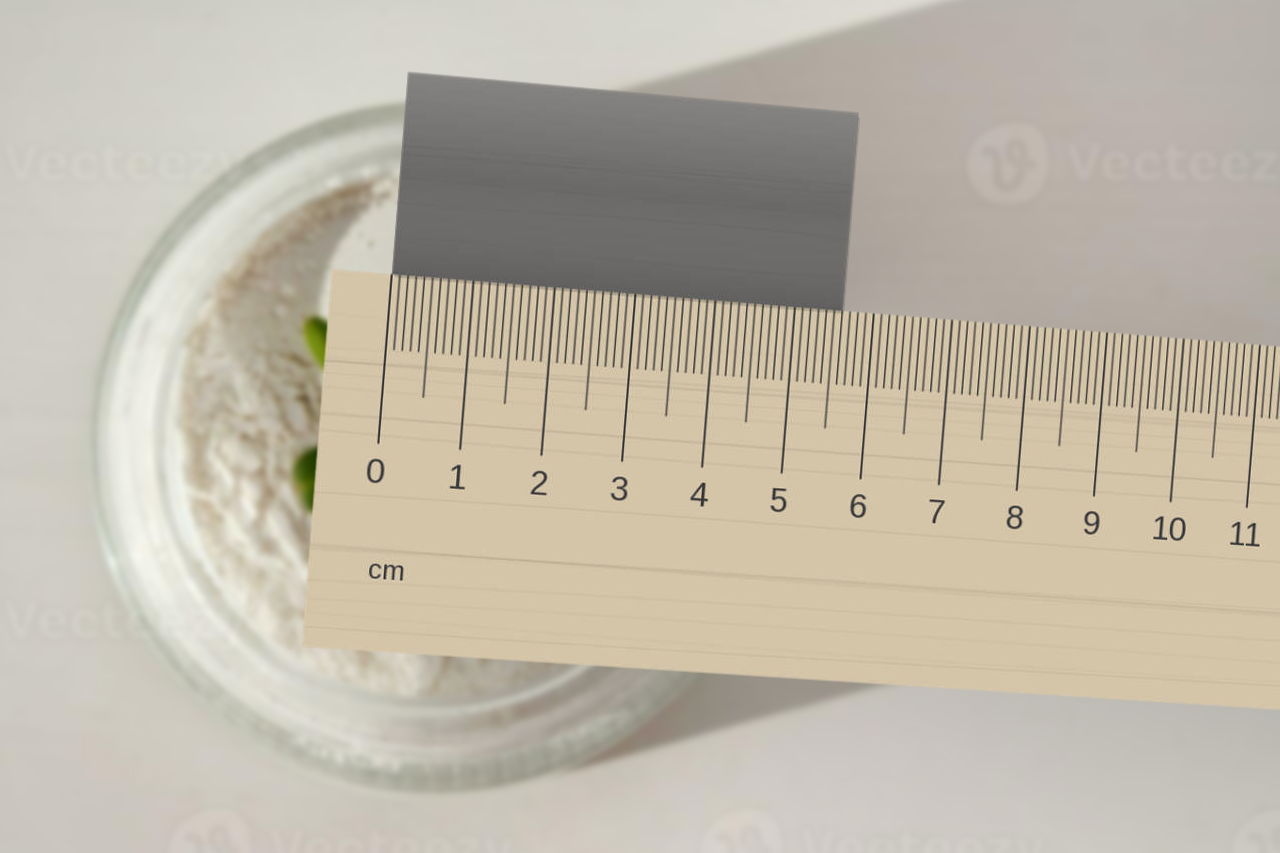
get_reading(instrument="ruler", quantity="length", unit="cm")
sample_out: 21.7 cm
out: 5.6 cm
